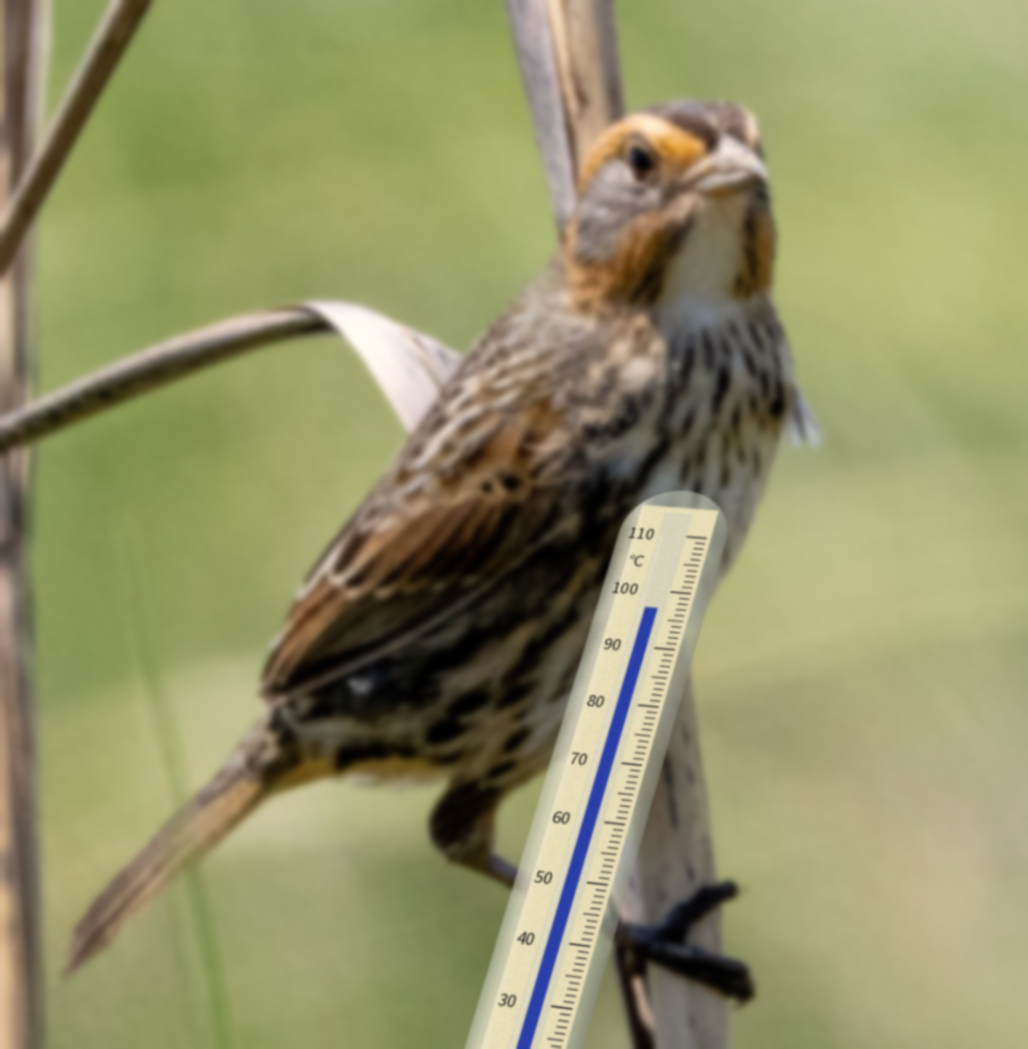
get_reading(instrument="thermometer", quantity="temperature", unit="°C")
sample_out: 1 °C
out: 97 °C
